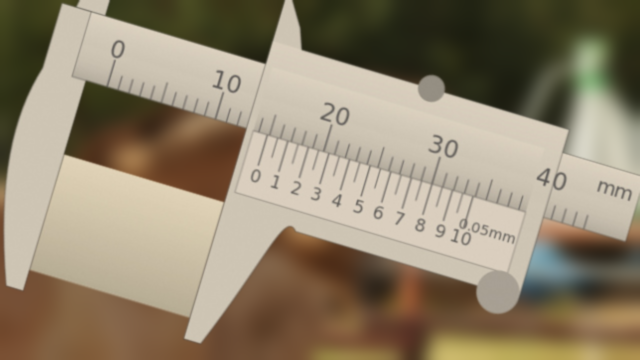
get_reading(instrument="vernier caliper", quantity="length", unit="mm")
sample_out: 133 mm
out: 14.8 mm
